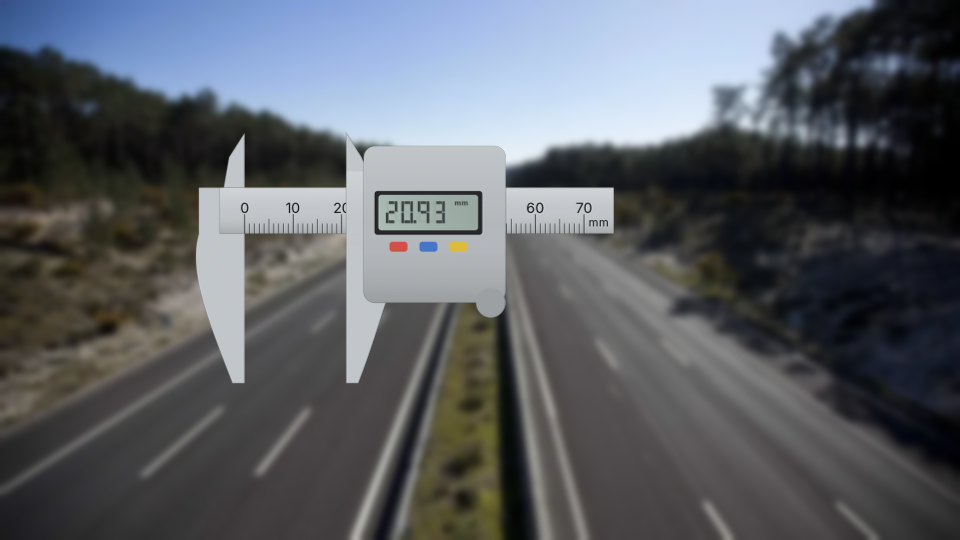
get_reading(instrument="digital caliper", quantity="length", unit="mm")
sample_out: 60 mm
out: 20.93 mm
